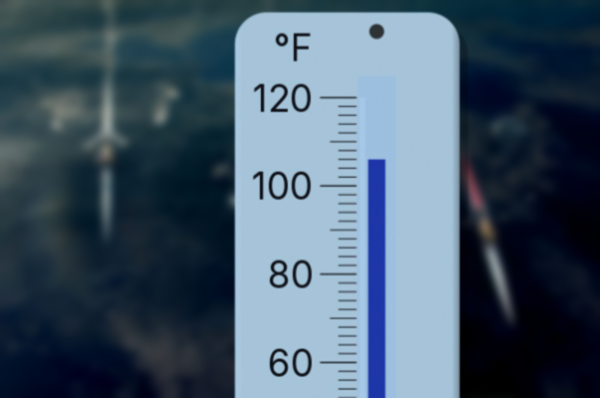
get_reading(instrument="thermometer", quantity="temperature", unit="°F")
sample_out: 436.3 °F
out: 106 °F
